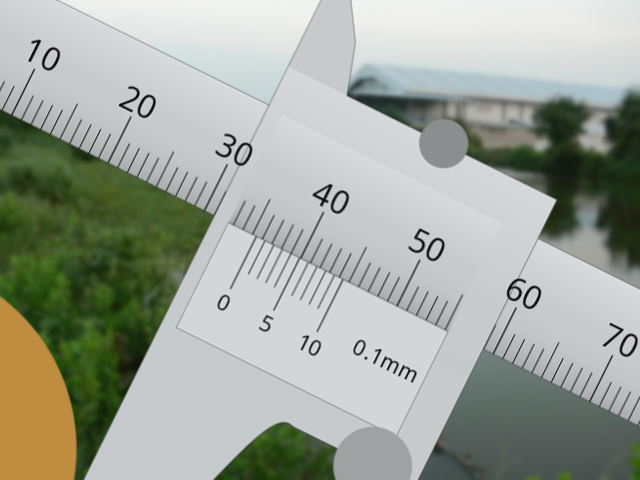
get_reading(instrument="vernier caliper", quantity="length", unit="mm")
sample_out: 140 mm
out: 35.4 mm
